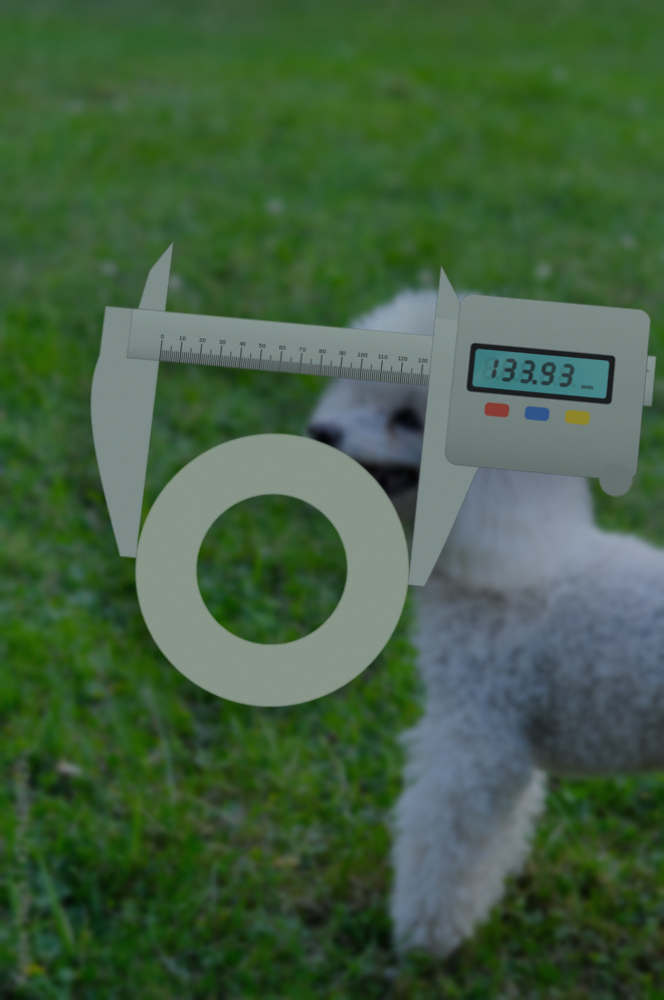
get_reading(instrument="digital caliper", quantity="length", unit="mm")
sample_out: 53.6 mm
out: 133.93 mm
